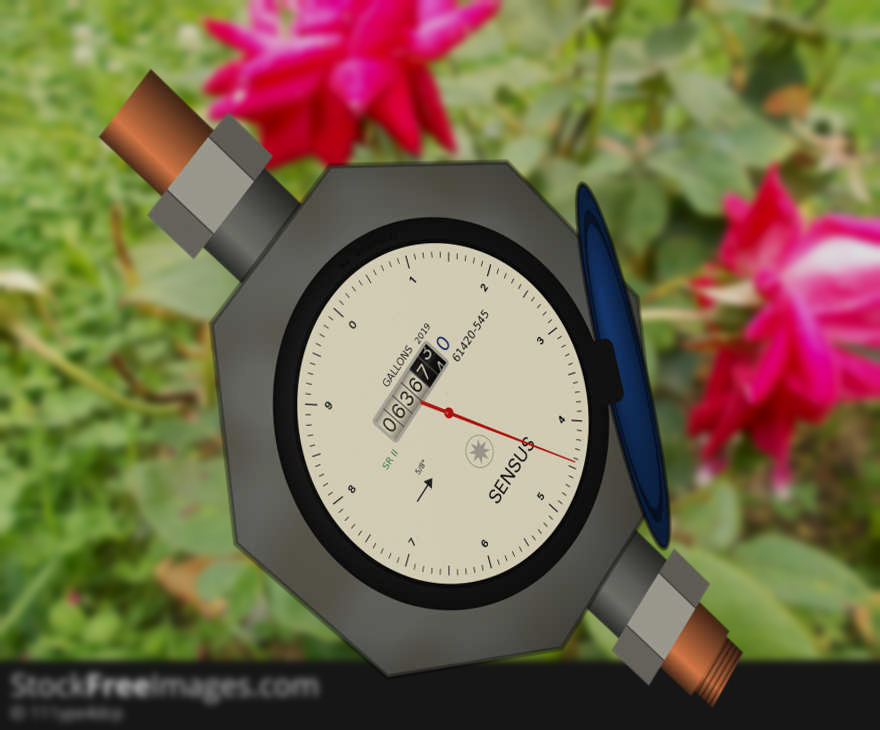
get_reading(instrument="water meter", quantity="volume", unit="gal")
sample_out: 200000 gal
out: 636734.4 gal
